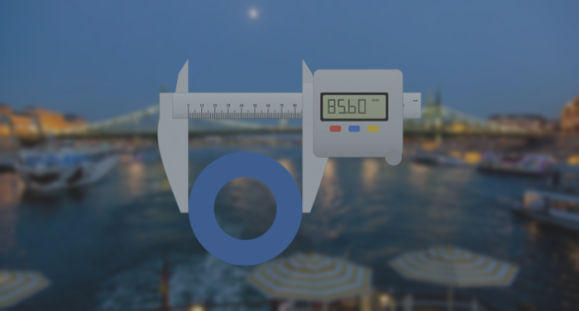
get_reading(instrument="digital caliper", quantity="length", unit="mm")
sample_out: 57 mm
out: 85.60 mm
